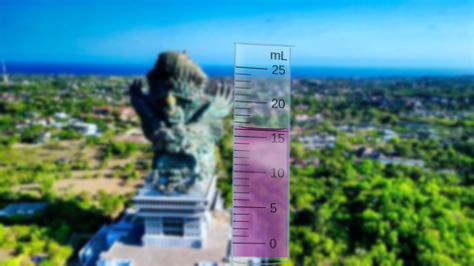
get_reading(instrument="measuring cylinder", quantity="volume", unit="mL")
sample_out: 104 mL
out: 16 mL
